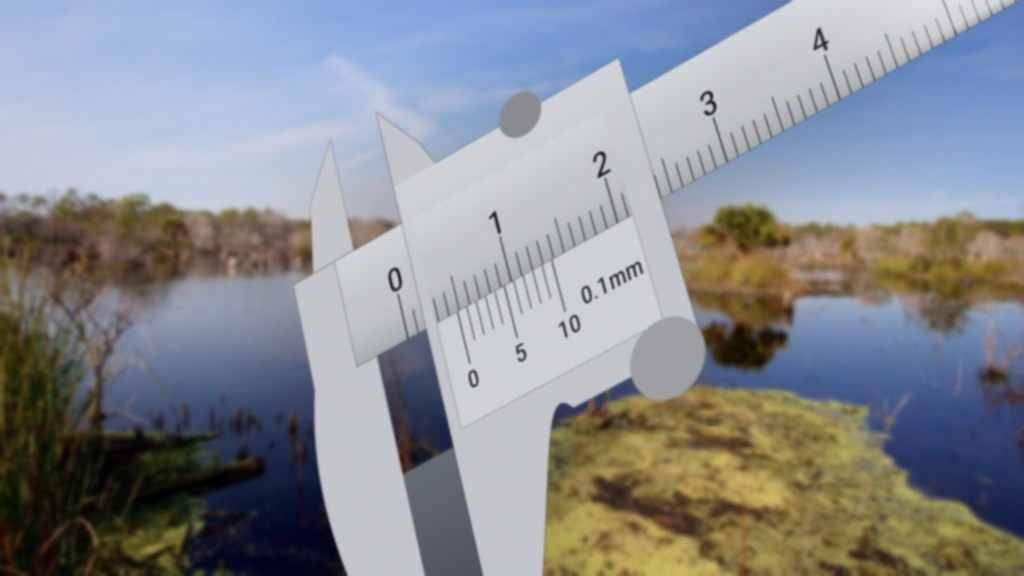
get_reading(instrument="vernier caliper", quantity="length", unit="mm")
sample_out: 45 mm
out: 4.8 mm
